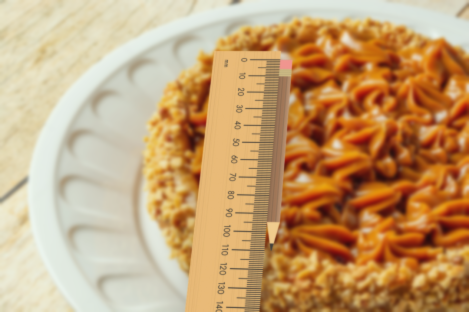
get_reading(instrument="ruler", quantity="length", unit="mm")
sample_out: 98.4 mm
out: 110 mm
